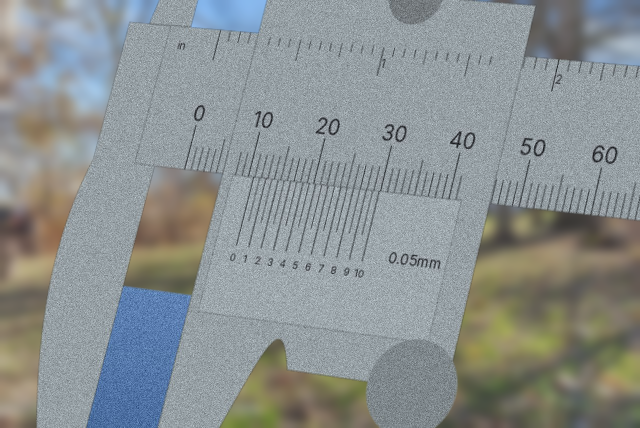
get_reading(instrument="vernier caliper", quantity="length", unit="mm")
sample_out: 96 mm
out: 10.8 mm
